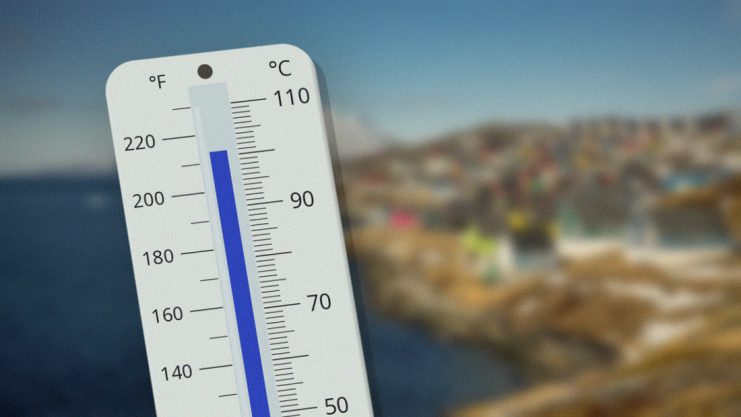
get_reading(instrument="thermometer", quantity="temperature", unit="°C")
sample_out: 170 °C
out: 101 °C
